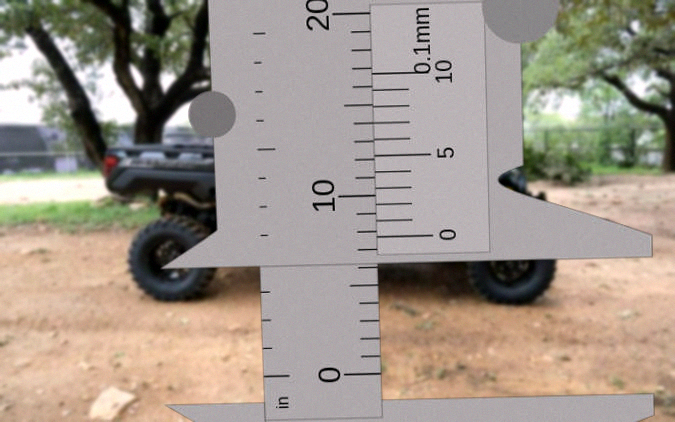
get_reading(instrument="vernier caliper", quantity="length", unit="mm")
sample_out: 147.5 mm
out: 7.7 mm
